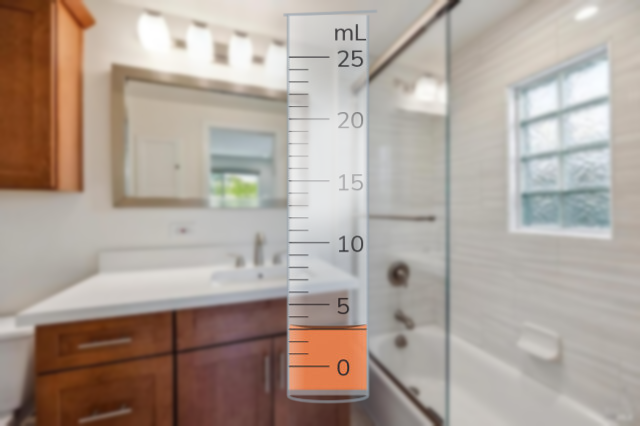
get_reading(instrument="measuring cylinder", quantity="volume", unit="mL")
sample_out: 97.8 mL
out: 3 mL
